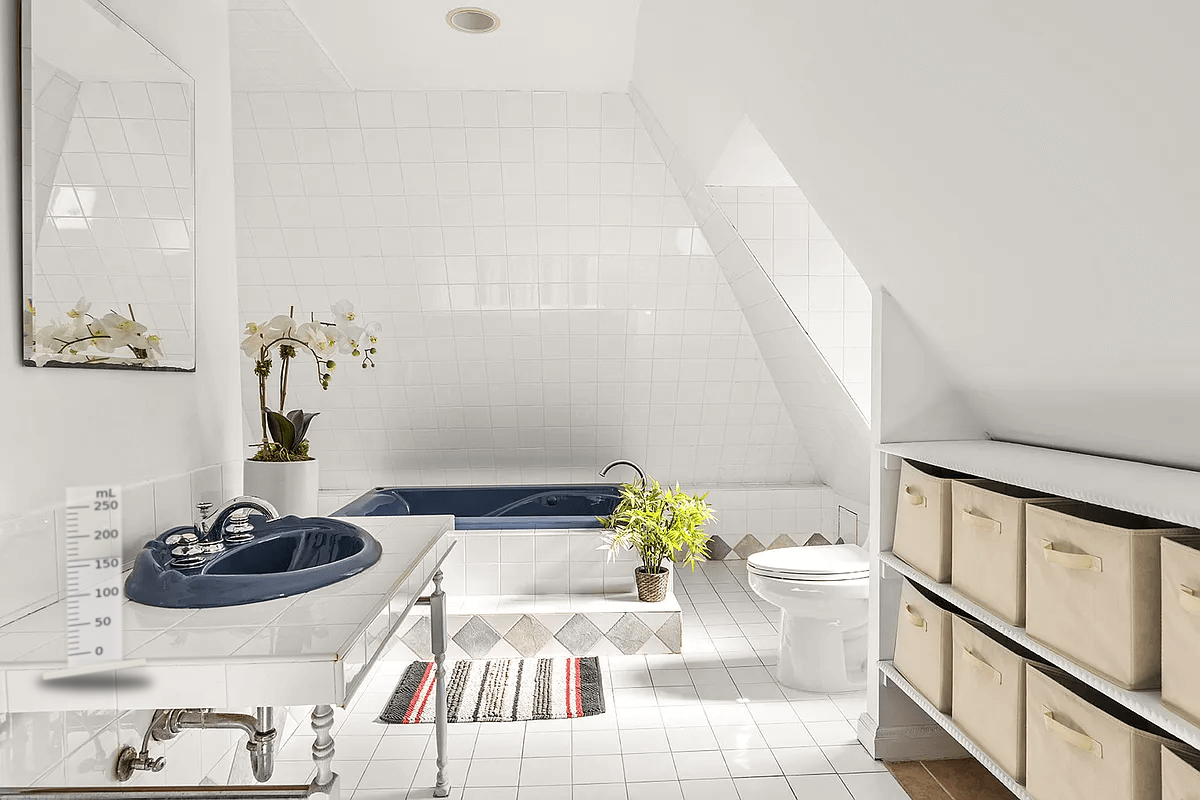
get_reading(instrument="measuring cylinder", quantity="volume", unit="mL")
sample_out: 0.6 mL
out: 160 mL
